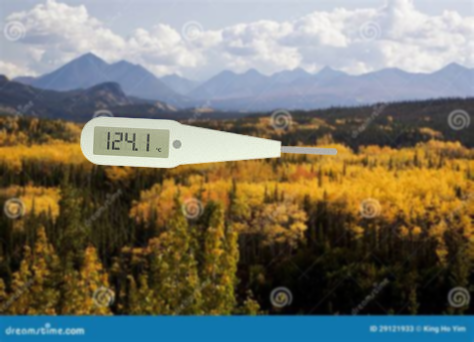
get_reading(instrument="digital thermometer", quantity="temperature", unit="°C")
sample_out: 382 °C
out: 124.1 °C
